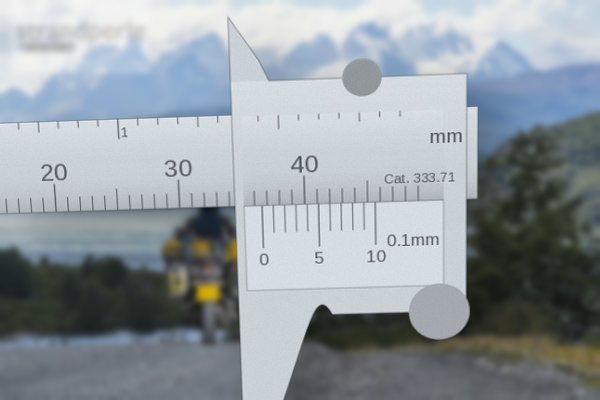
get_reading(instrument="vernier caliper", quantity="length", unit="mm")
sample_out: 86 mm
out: 36.6 mm
